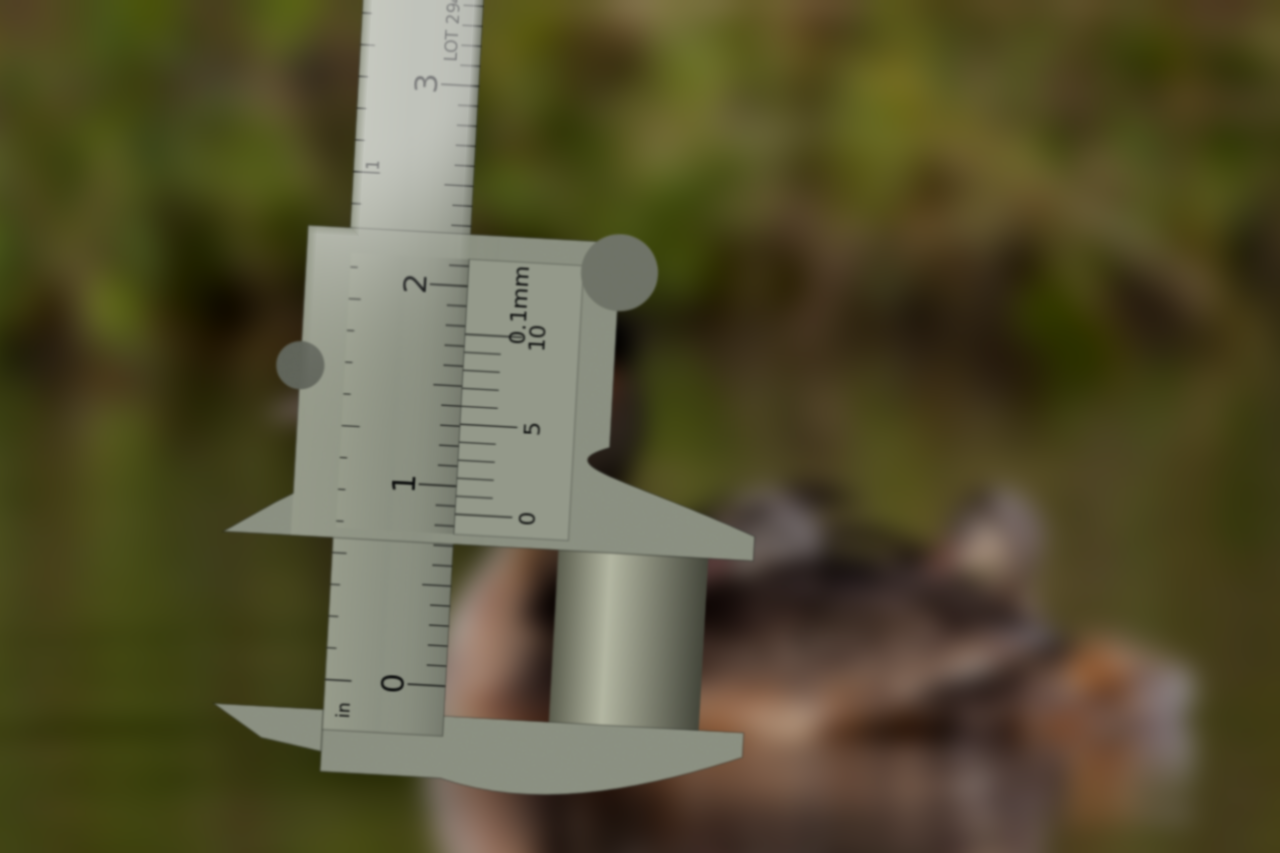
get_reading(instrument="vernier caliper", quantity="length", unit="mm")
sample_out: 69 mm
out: 8.6 mm
